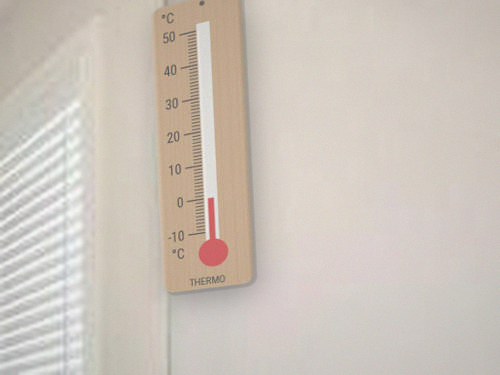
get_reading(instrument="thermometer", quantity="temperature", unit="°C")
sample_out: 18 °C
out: 0 °C
